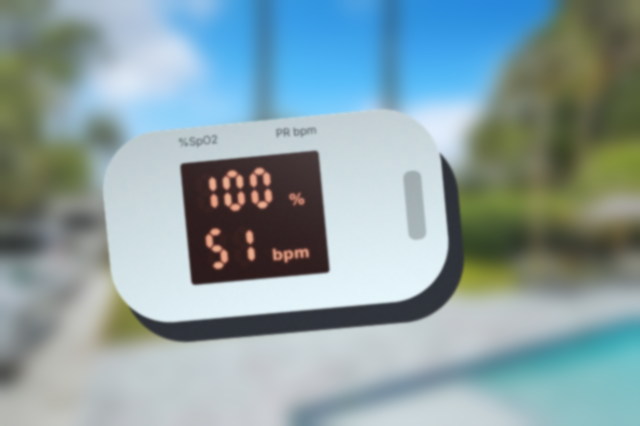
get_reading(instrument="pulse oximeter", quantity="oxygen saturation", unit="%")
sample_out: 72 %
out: 100 %
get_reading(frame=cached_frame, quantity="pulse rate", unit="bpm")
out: 51 bpm
